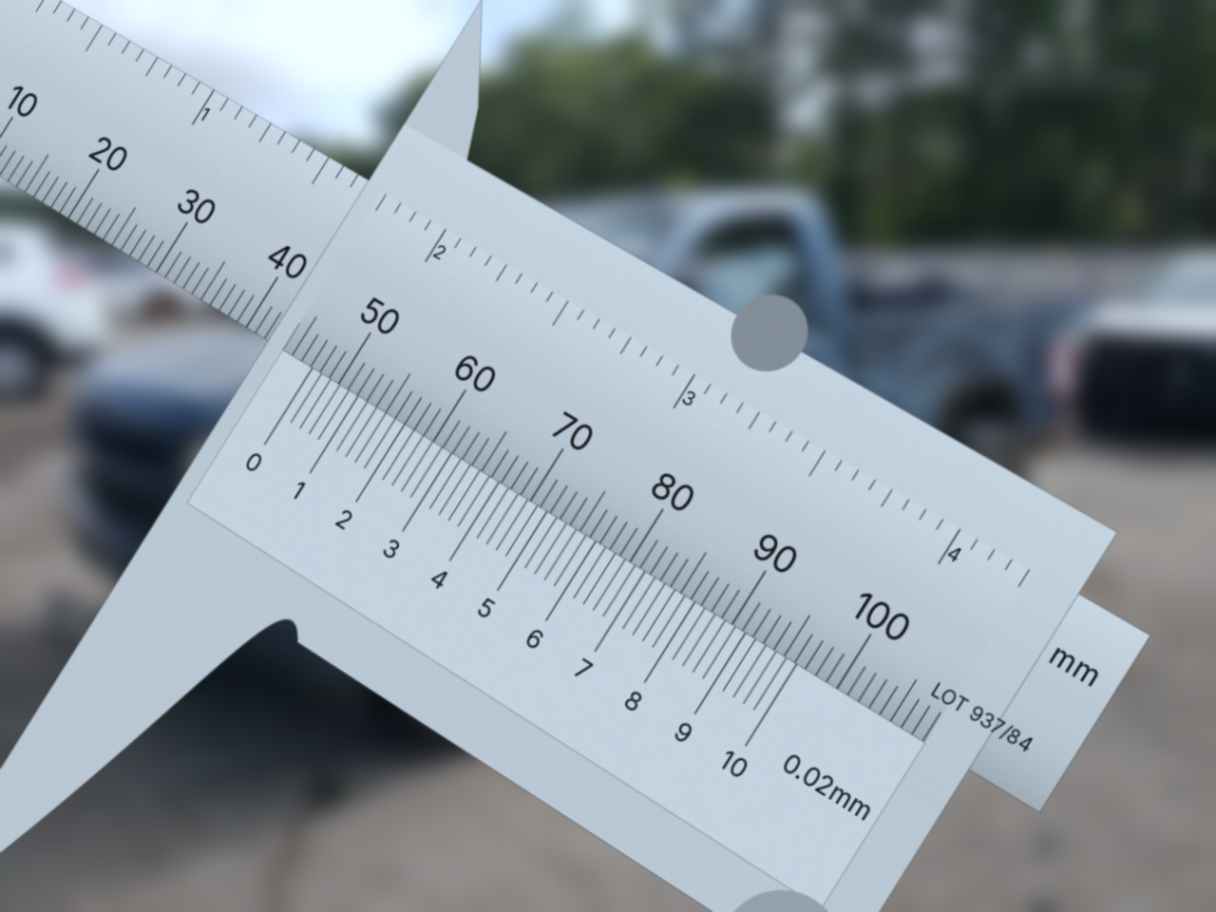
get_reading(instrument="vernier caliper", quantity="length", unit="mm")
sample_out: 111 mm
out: 47.2 mm
